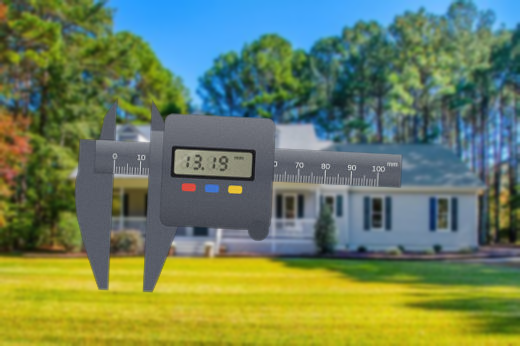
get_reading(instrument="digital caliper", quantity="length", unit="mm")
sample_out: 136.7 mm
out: 13.19 mm
